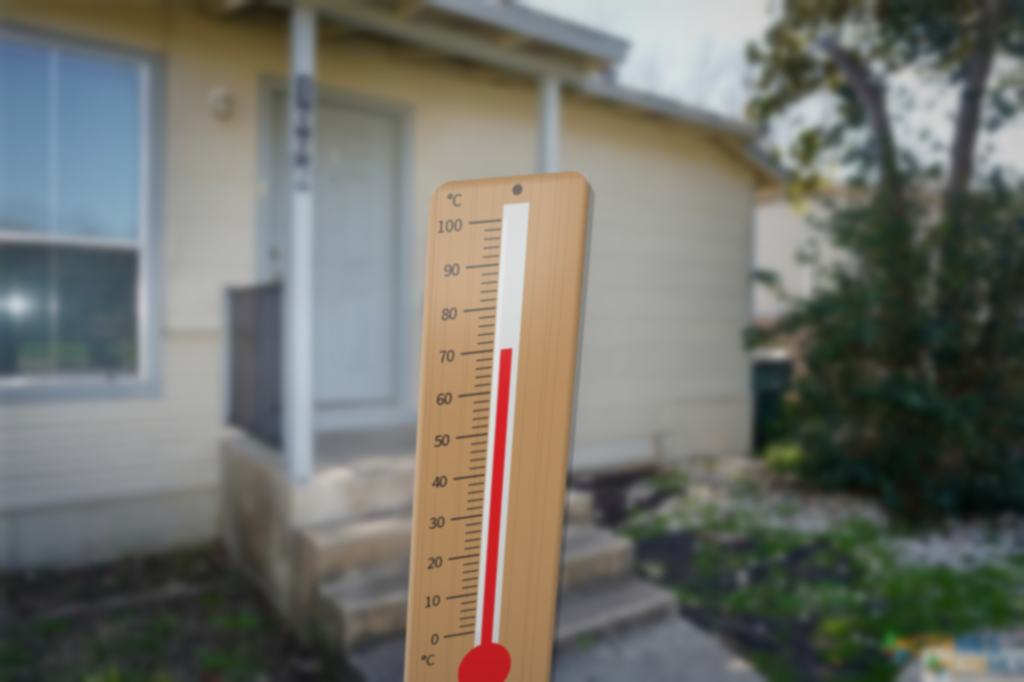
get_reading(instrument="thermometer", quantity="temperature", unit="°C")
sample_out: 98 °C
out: 70 °C
